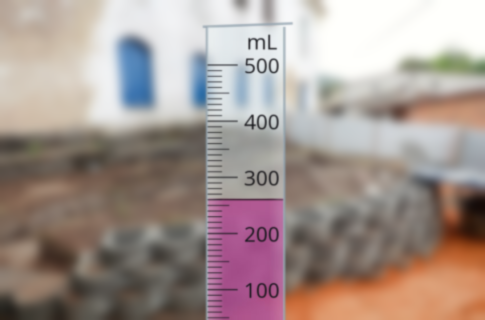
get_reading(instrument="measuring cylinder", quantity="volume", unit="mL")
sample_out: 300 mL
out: 260 mL
